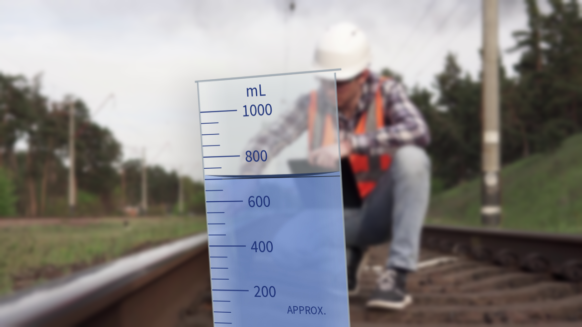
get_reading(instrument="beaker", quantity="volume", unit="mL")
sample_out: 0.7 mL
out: 700 mL
